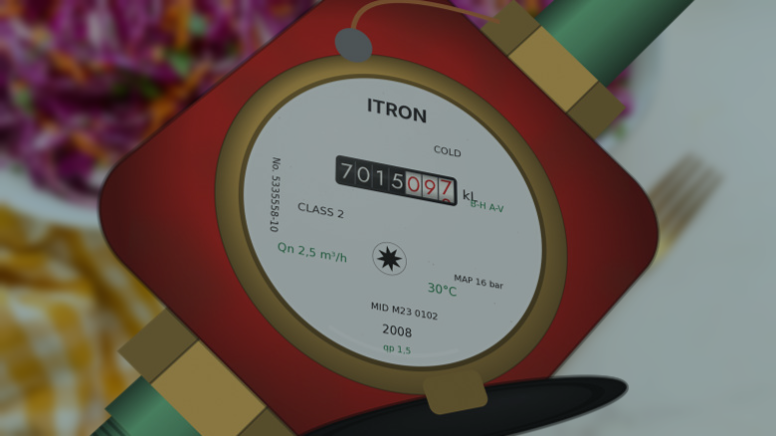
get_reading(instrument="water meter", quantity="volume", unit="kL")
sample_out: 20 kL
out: 7015.097 kL
